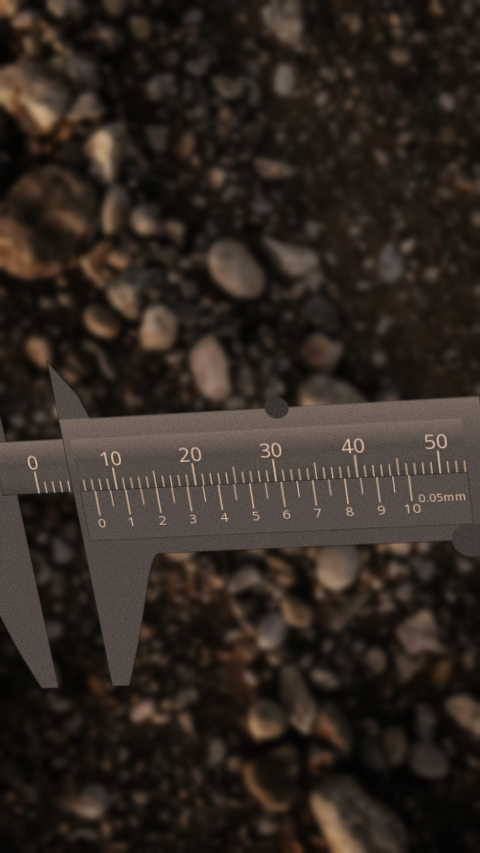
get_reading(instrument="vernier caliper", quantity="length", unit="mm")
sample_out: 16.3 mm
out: 7.2 mm
